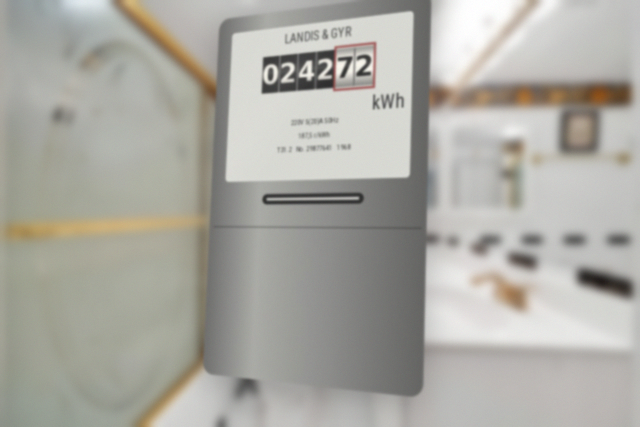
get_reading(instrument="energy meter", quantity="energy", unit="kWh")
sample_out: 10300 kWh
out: 242.72 kWh
